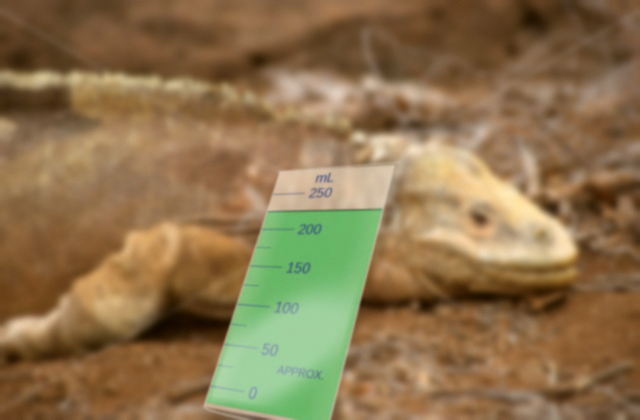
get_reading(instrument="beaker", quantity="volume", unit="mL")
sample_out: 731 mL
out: 225 mL
